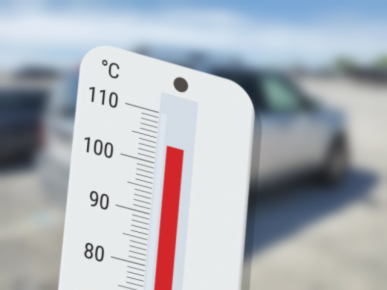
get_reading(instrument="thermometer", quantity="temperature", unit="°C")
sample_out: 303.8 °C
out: 104 °C
